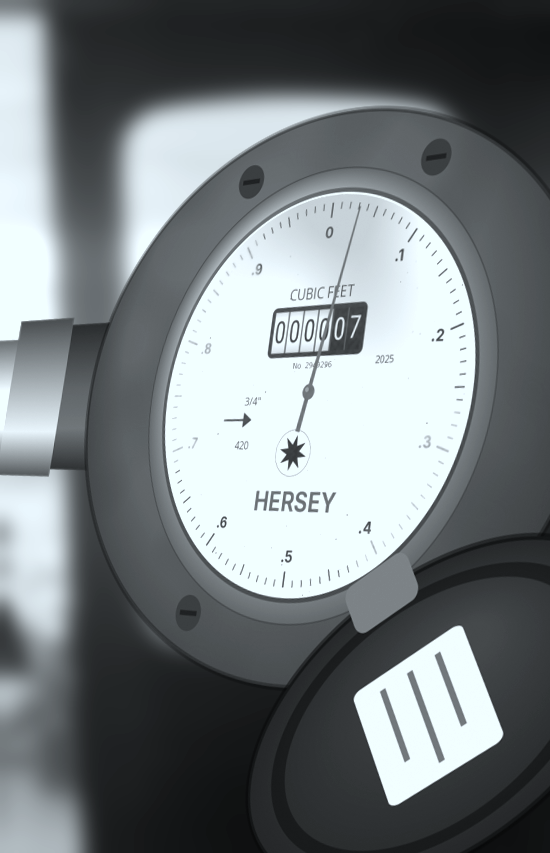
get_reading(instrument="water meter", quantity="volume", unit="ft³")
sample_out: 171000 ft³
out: 7.03 ft³
